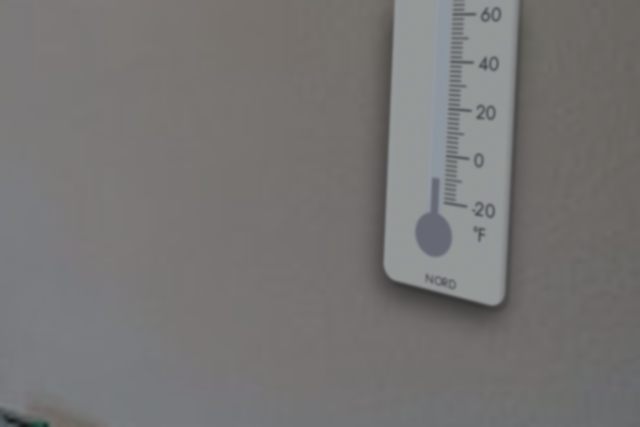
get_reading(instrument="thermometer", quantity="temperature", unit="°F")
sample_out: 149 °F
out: -10 °F
